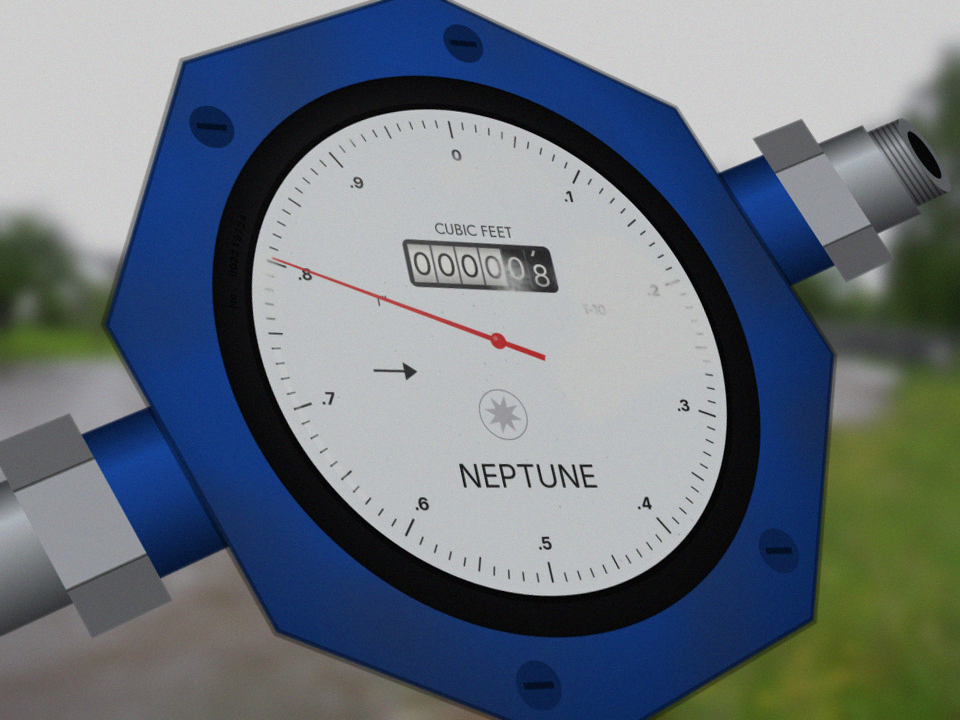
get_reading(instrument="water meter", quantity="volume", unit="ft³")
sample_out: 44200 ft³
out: 7.80 ft³
